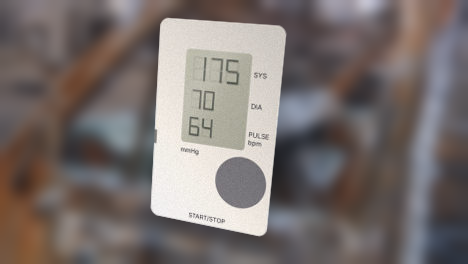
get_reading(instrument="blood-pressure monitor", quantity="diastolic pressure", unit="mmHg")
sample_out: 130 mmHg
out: 70 mmHg
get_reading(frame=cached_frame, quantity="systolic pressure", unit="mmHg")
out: 175 mmHg
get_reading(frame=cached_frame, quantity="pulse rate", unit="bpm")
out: 64 bpm
